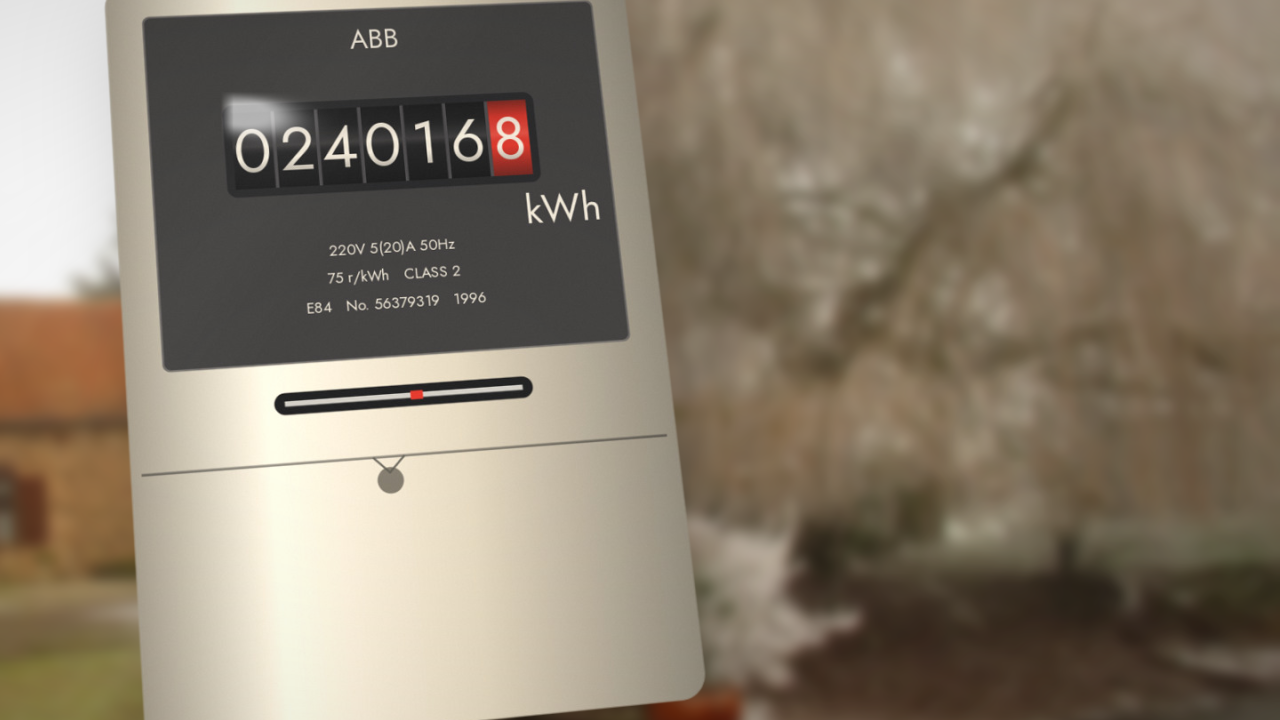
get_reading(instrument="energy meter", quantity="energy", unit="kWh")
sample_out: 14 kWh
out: 24016.8 kWh
